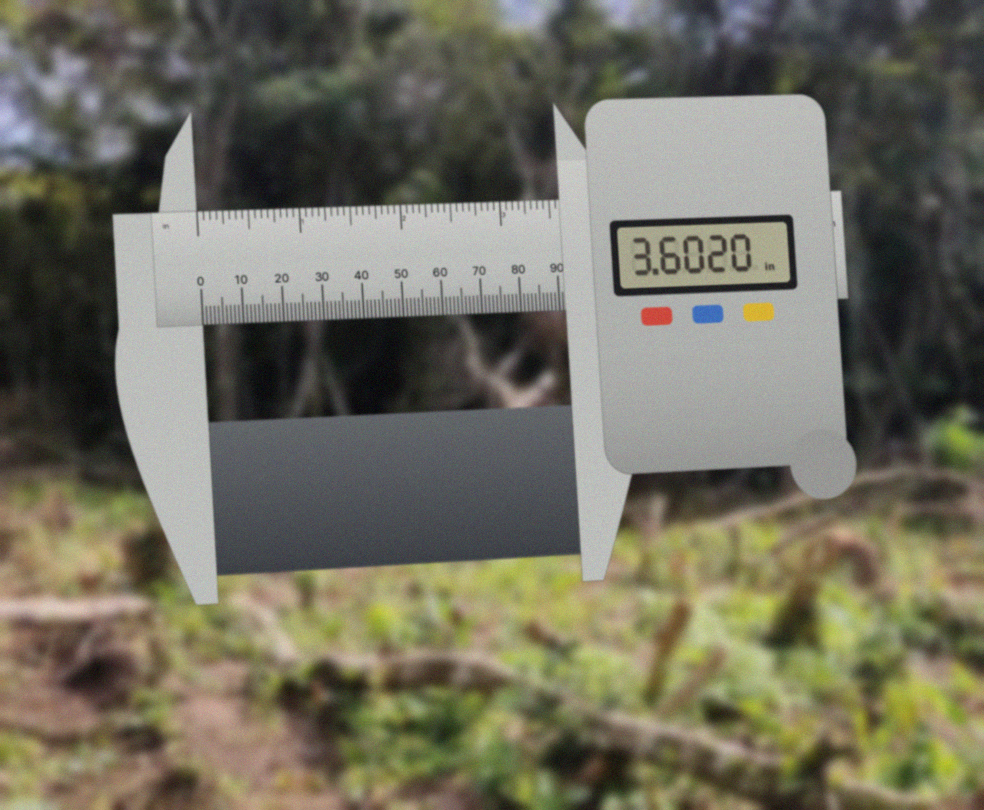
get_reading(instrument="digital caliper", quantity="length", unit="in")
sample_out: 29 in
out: 3.6020 in
